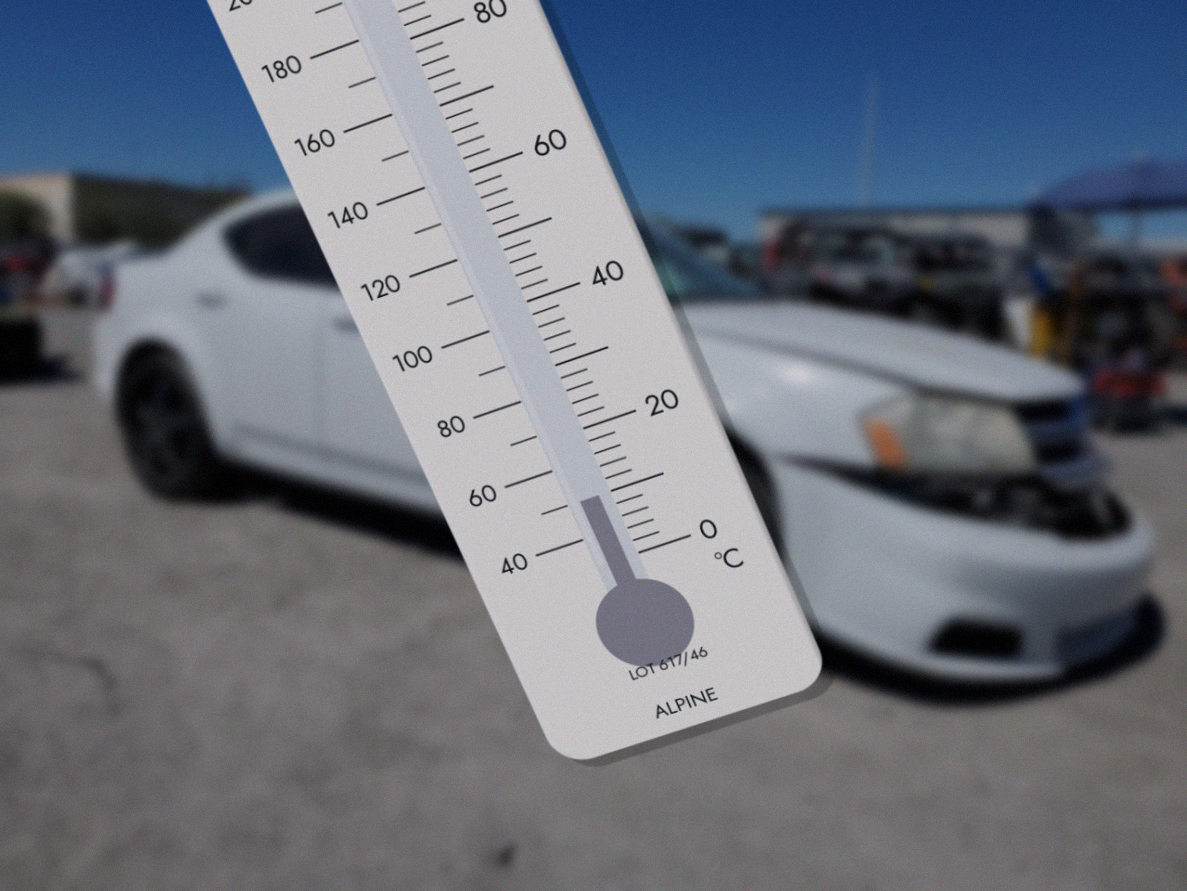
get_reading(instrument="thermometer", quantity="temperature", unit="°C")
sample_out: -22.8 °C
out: 10 °C
